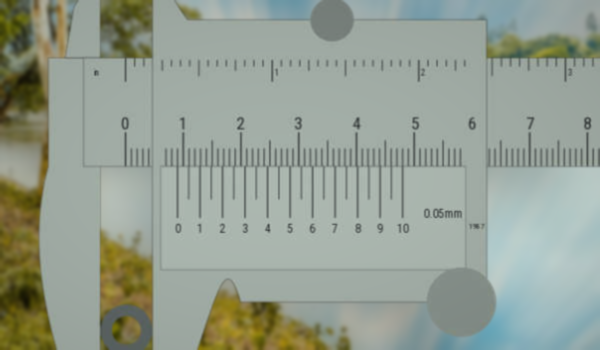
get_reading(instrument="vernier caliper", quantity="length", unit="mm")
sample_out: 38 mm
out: 9.0 mm
